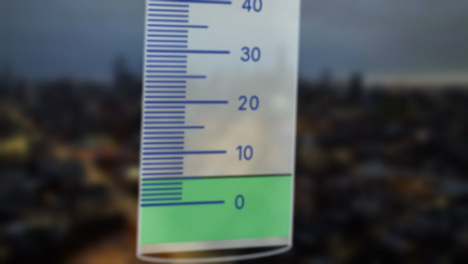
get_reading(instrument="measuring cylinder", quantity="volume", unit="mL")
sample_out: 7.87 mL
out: 5 mL
